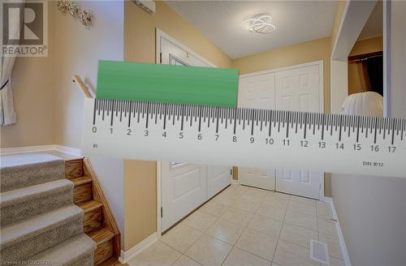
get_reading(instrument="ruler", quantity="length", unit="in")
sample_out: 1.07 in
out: 8 in
